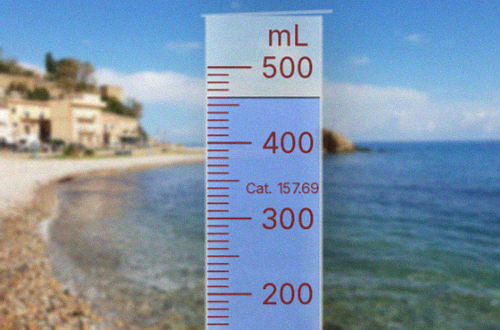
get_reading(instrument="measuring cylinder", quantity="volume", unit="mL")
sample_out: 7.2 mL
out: 460 mL
